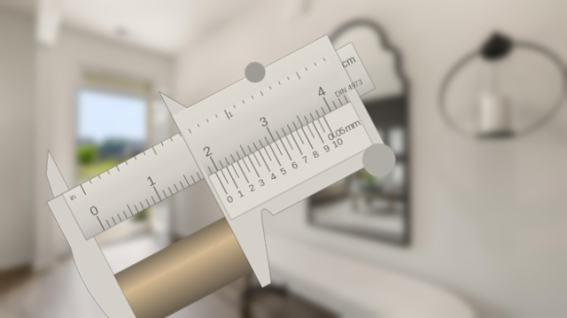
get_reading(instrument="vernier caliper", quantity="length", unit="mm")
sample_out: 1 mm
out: 19.6 mm
